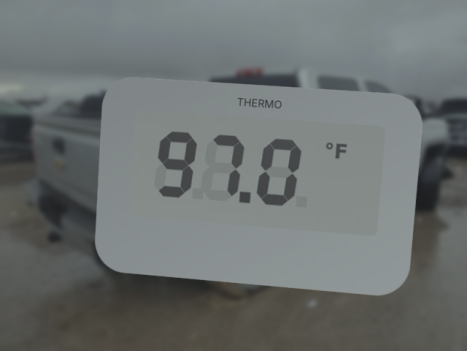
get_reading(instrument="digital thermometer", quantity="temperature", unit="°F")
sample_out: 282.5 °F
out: 97.0 °F
